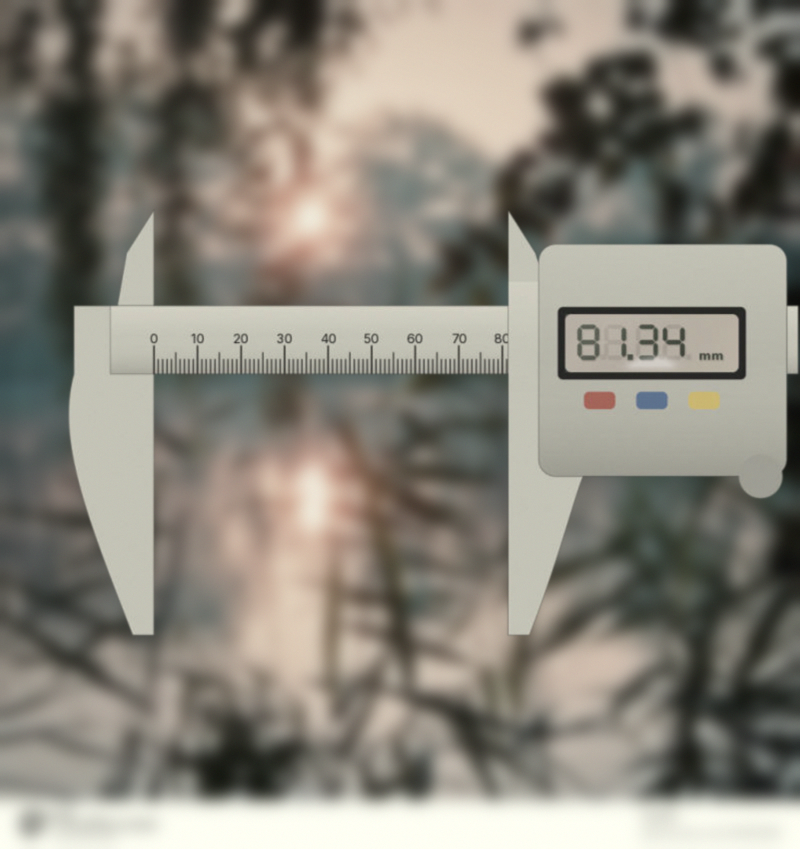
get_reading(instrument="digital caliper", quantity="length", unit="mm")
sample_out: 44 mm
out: 81.34 mm
